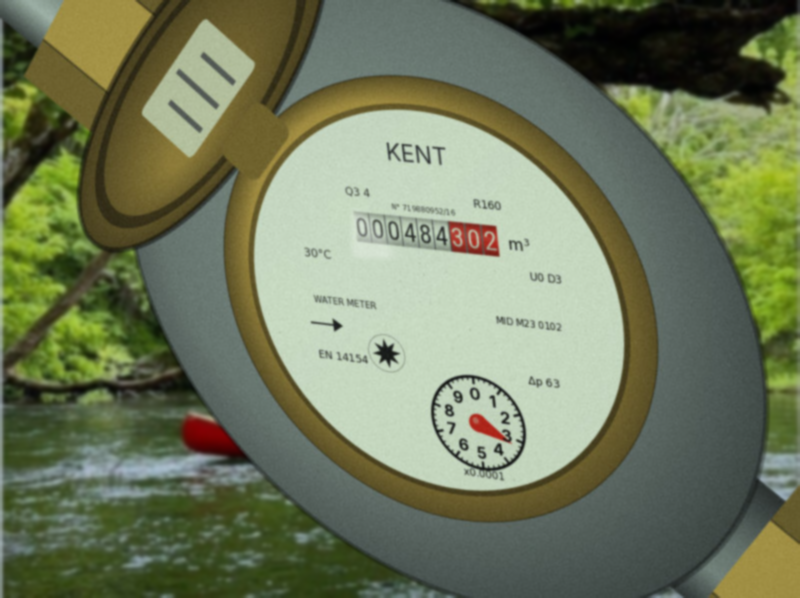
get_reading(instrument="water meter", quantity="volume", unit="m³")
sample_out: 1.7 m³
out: 484.3023 m³
